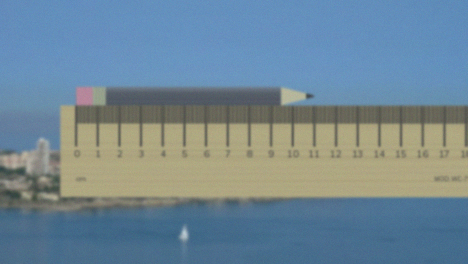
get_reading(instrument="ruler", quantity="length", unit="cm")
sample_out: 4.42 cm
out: 11 cm
